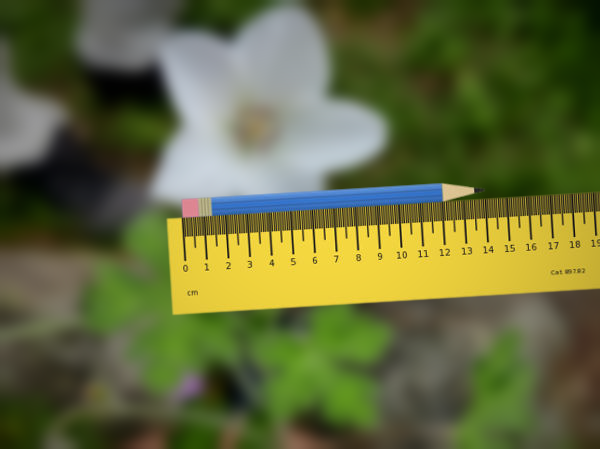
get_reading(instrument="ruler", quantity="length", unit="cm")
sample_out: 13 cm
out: 14 cm
